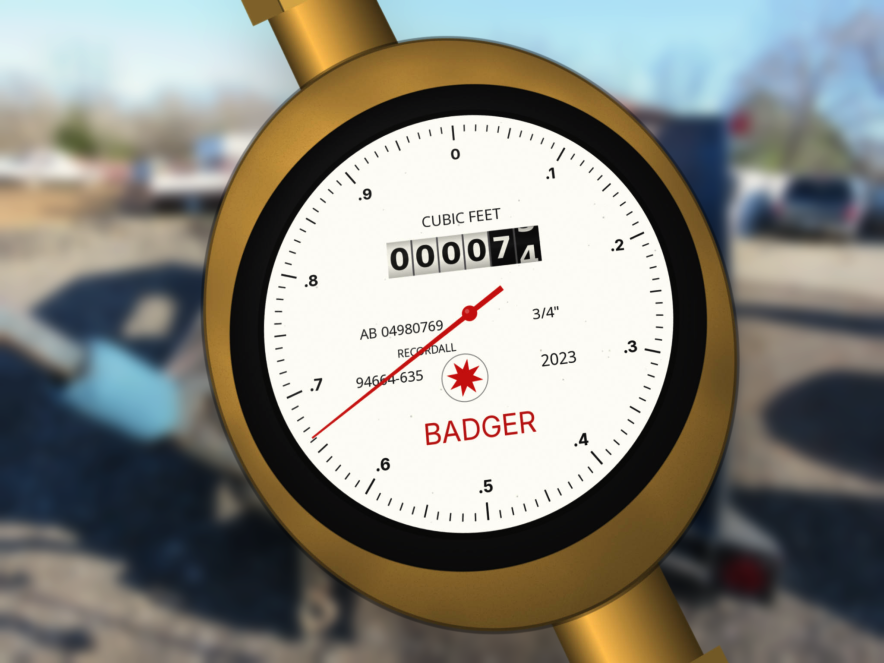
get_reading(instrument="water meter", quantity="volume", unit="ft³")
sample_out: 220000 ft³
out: 73.66 ft³
